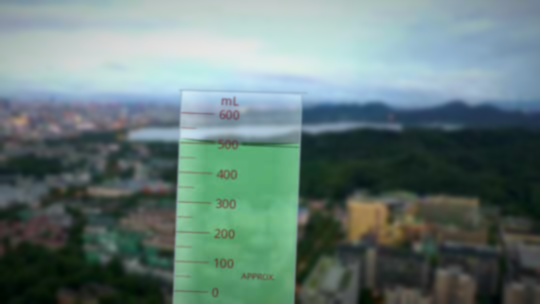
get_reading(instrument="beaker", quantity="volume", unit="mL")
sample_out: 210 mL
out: 500 mL
